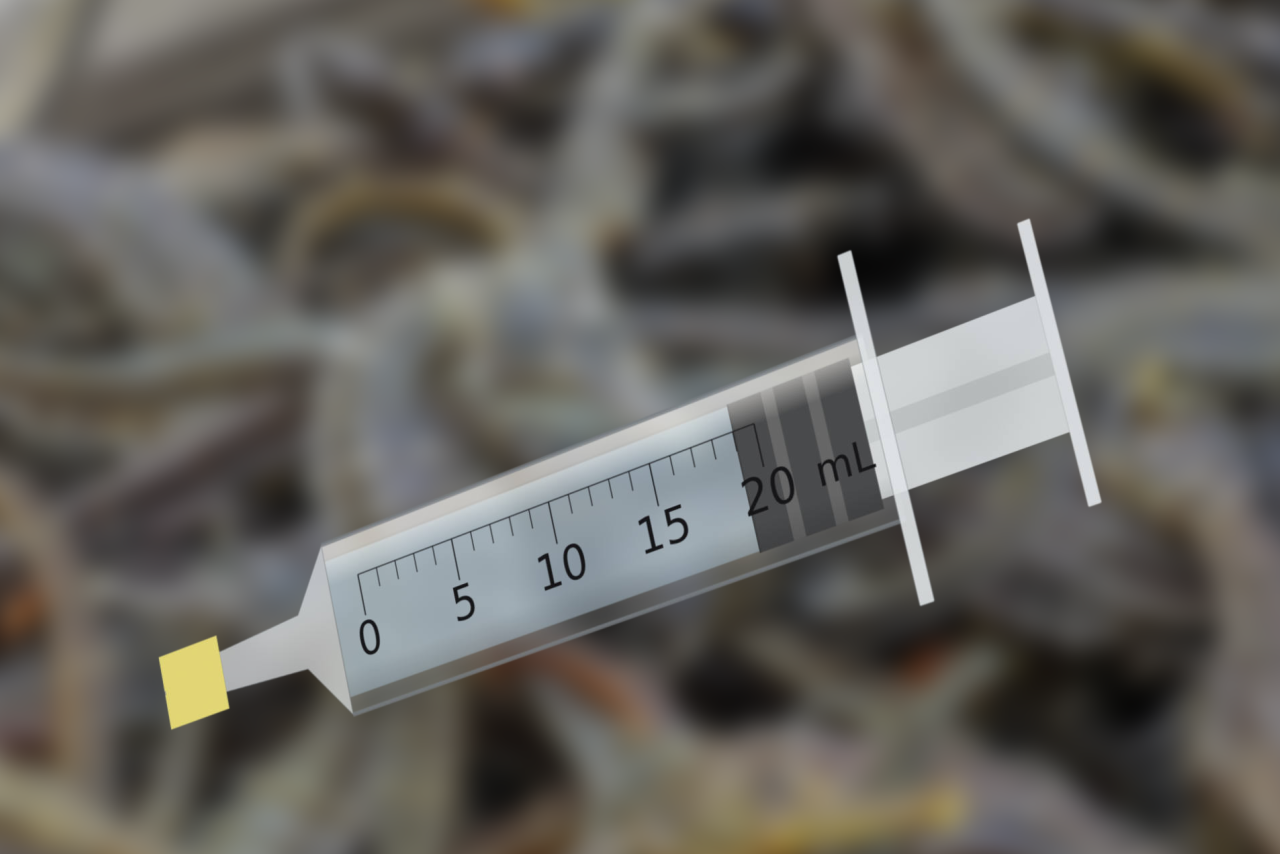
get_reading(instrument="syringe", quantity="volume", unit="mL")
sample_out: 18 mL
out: 19 mL
